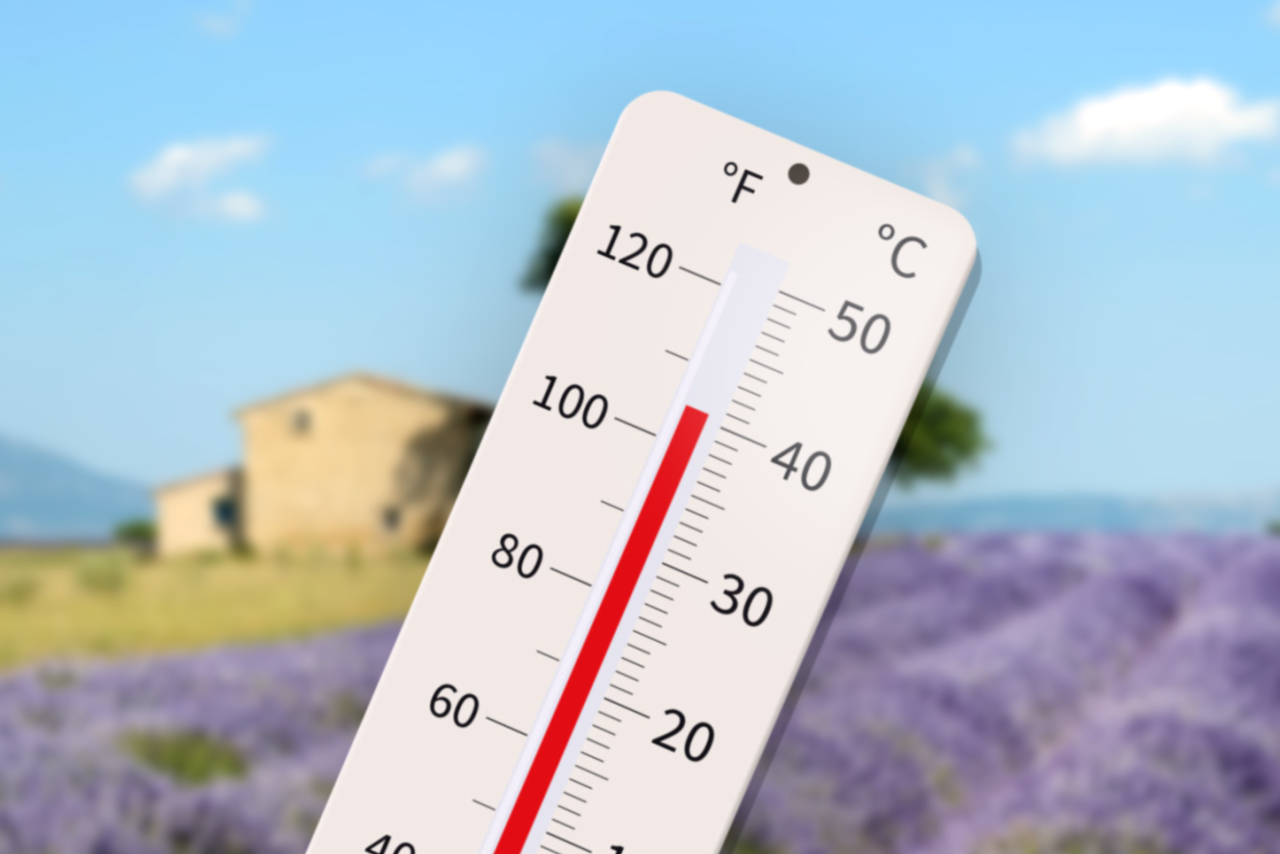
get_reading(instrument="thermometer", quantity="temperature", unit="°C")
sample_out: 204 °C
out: 40.5 °C
